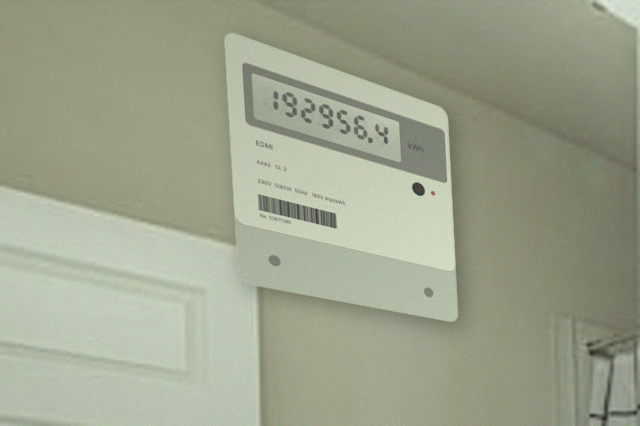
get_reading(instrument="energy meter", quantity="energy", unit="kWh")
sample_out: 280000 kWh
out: 192956.4 kWh
